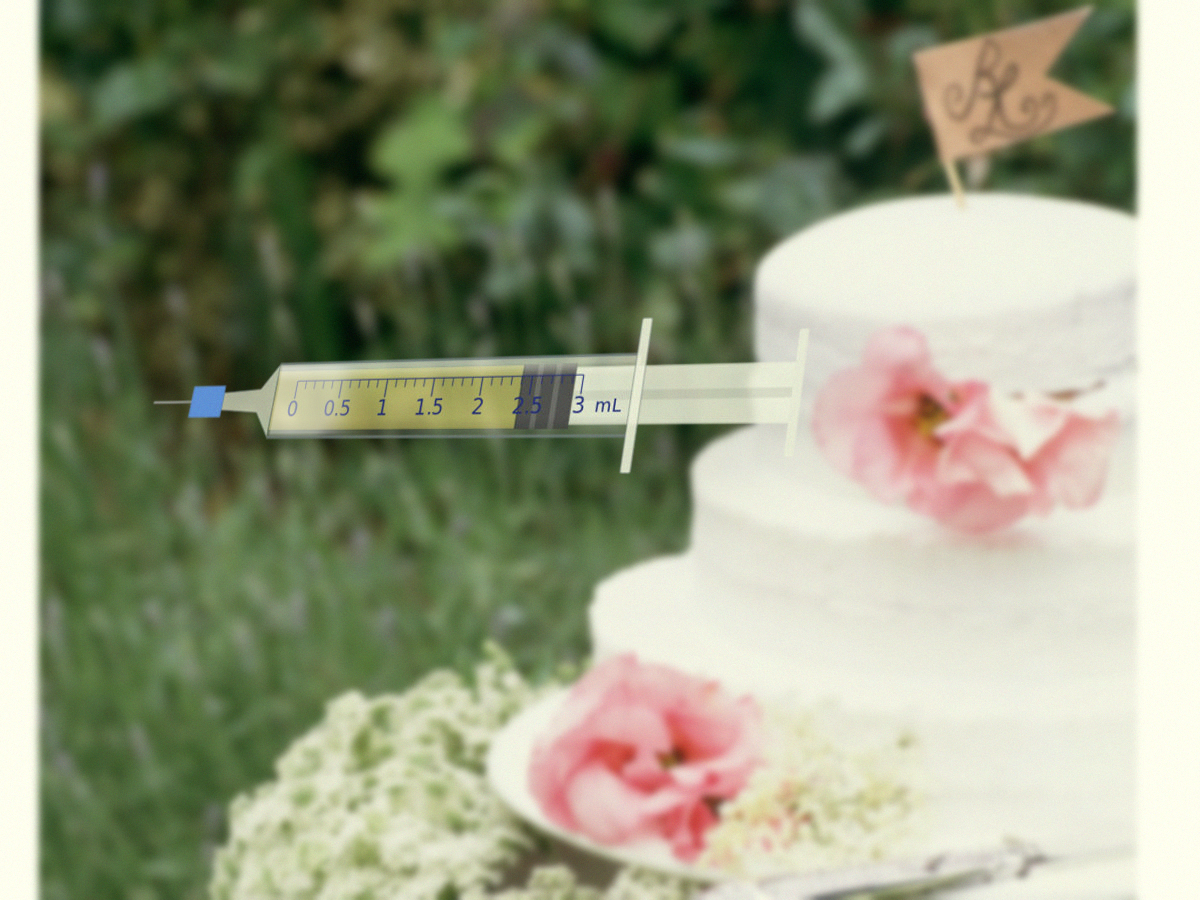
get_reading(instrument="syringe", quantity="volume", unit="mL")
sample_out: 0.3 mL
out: 2.4 mL
